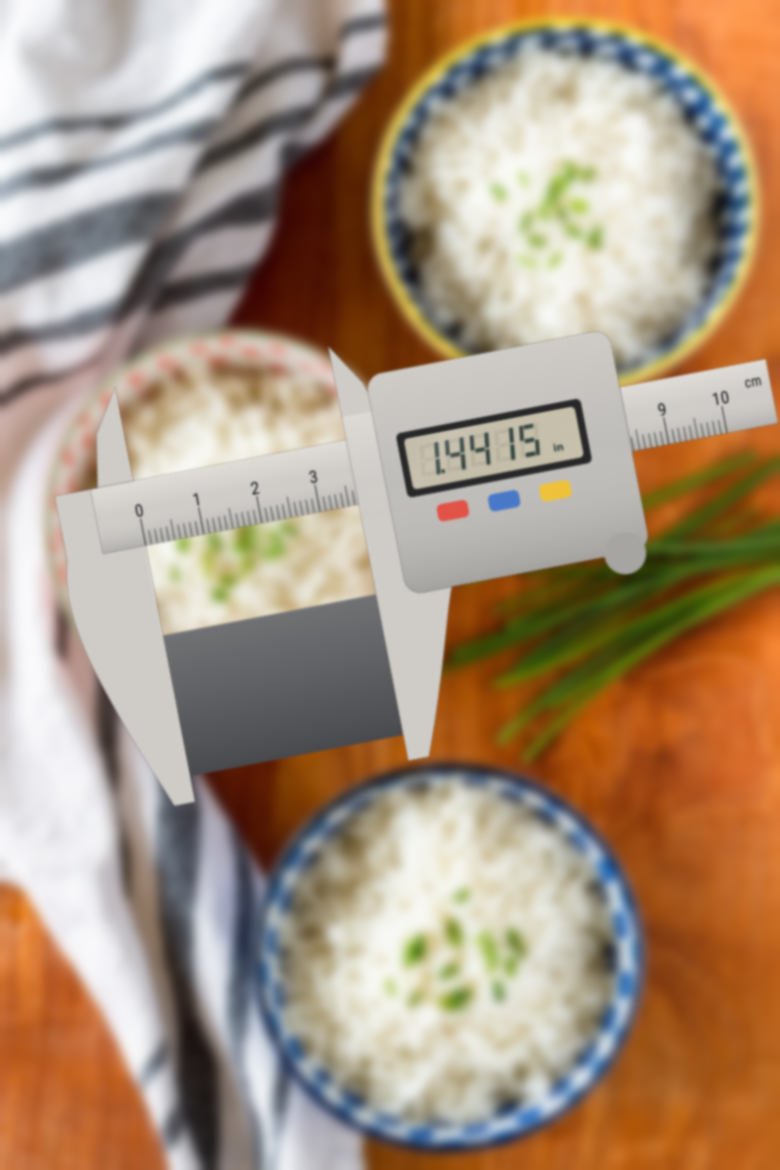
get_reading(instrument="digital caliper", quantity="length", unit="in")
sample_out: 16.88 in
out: 1.4415 in
